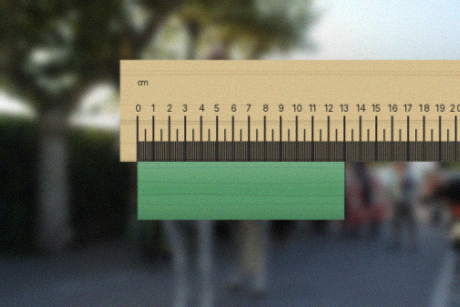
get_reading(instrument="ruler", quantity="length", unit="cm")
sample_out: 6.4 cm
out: 13 cm
